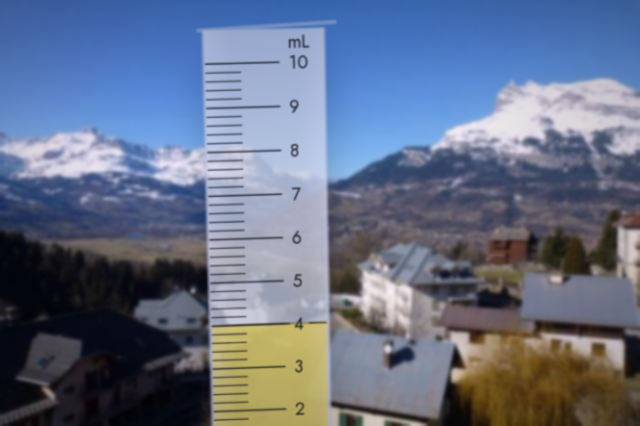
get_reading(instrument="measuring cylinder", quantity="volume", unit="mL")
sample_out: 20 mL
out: 4 mL
